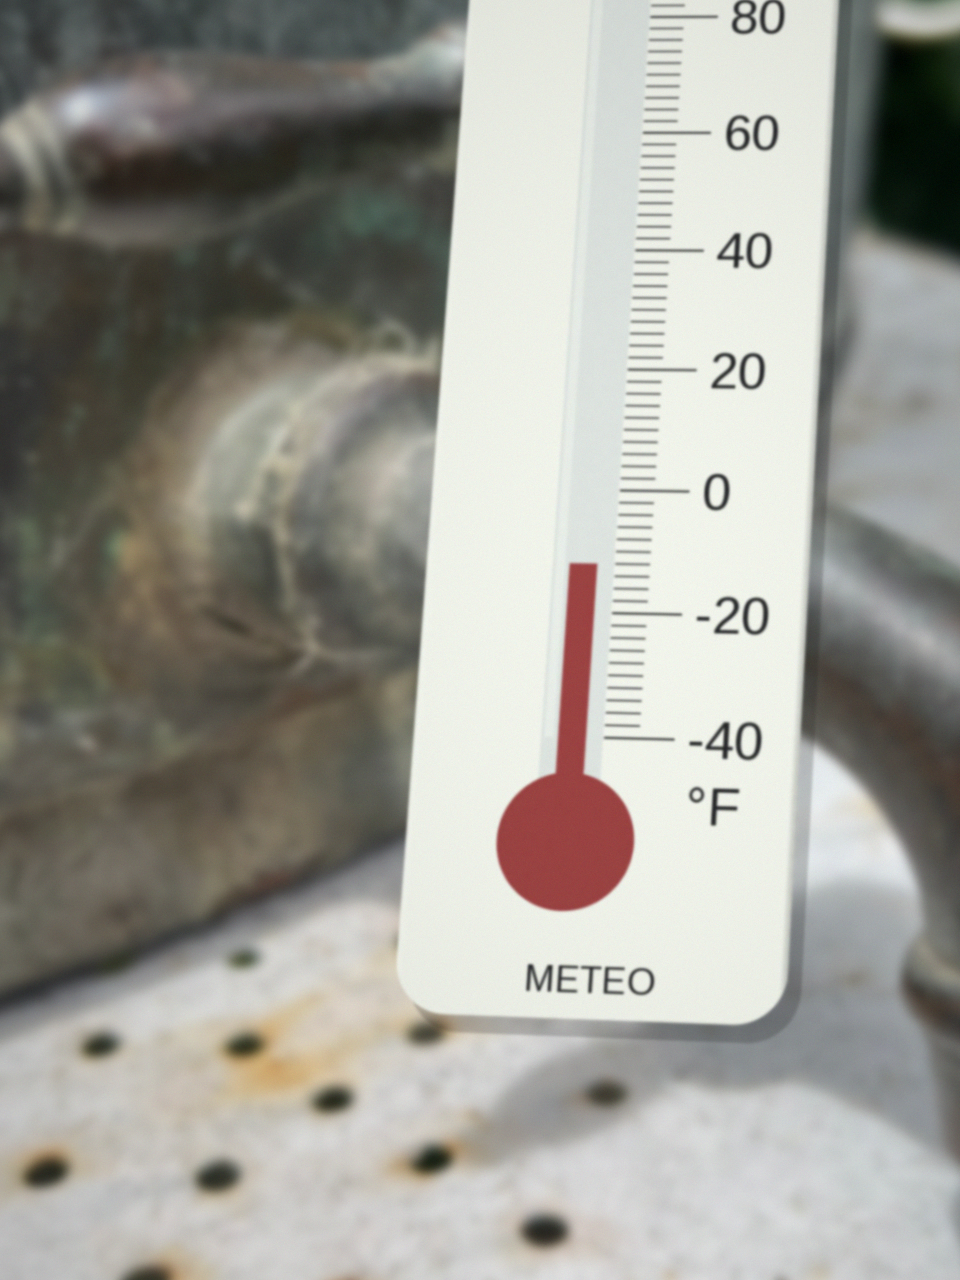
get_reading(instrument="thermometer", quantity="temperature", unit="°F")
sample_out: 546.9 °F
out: -12 °F
